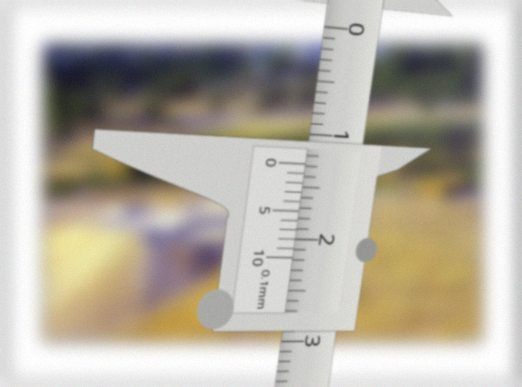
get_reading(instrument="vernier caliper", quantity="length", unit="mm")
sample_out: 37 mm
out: 12.8 mm
